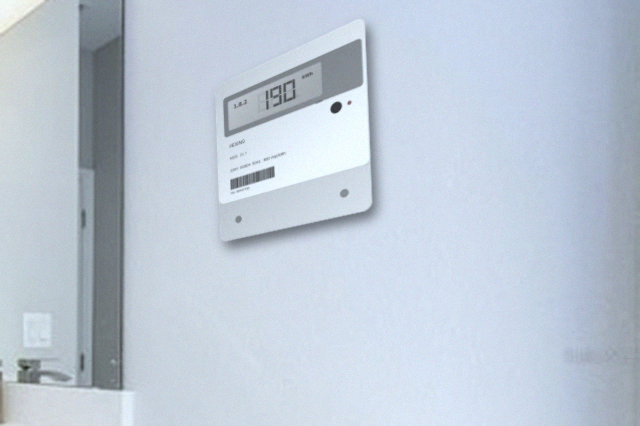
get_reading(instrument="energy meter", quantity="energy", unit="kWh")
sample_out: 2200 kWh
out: 190 kWh
